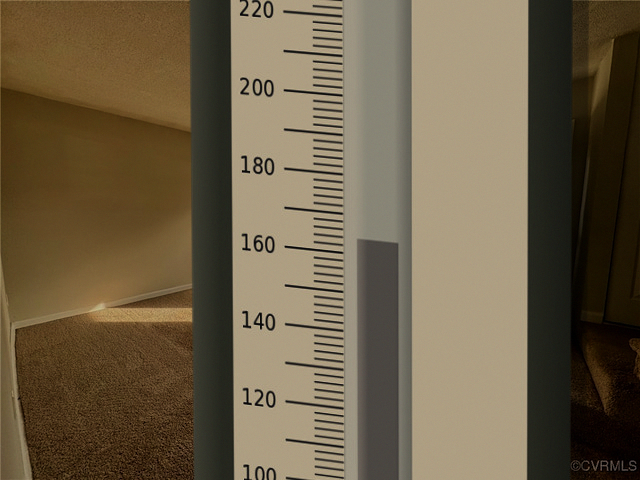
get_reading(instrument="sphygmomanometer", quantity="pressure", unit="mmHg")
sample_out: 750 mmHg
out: 164 mmHg
